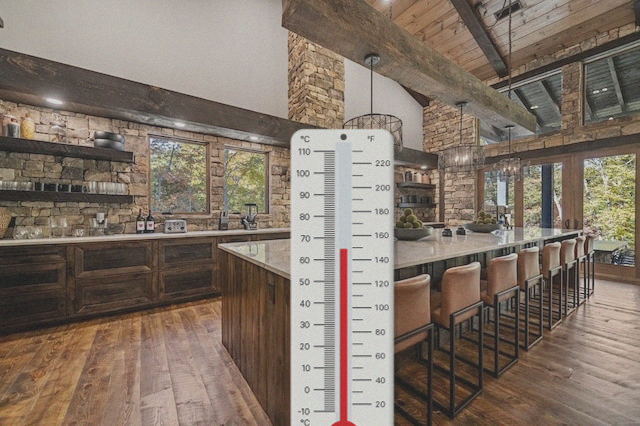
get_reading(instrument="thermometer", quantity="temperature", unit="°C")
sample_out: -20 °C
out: 65 °C
